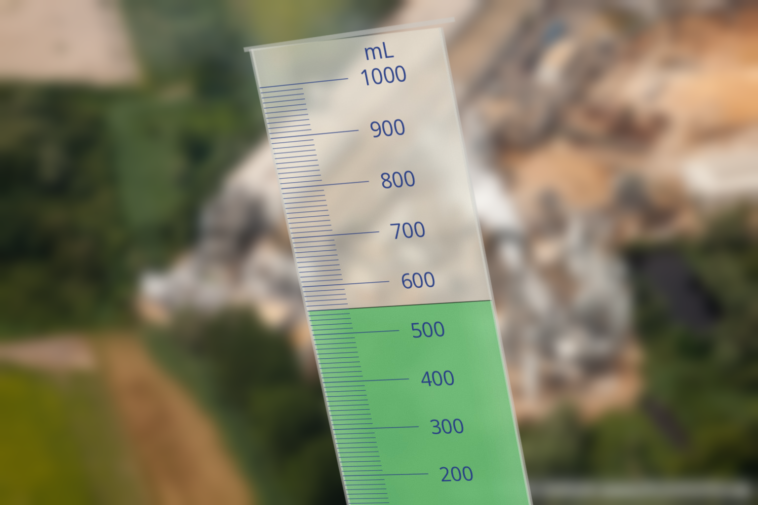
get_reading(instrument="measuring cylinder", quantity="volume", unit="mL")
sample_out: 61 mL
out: 550 mL
